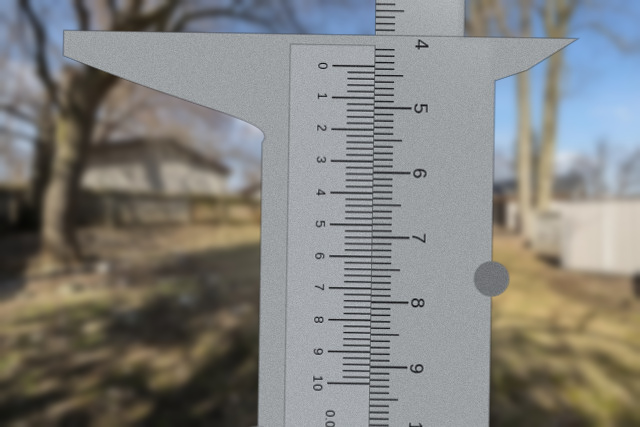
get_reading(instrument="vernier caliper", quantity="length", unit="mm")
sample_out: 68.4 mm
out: 43.6 mm
